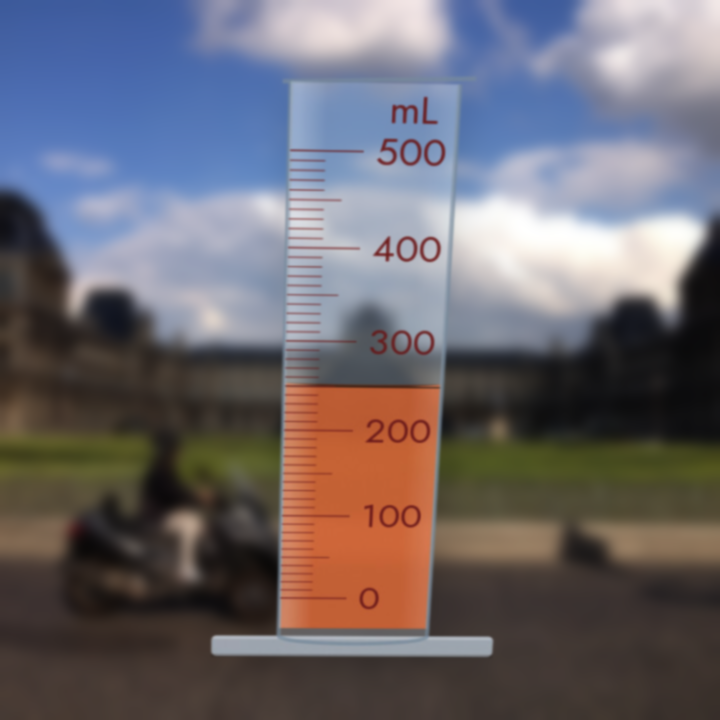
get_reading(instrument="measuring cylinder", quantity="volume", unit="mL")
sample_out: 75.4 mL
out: 250 mL
